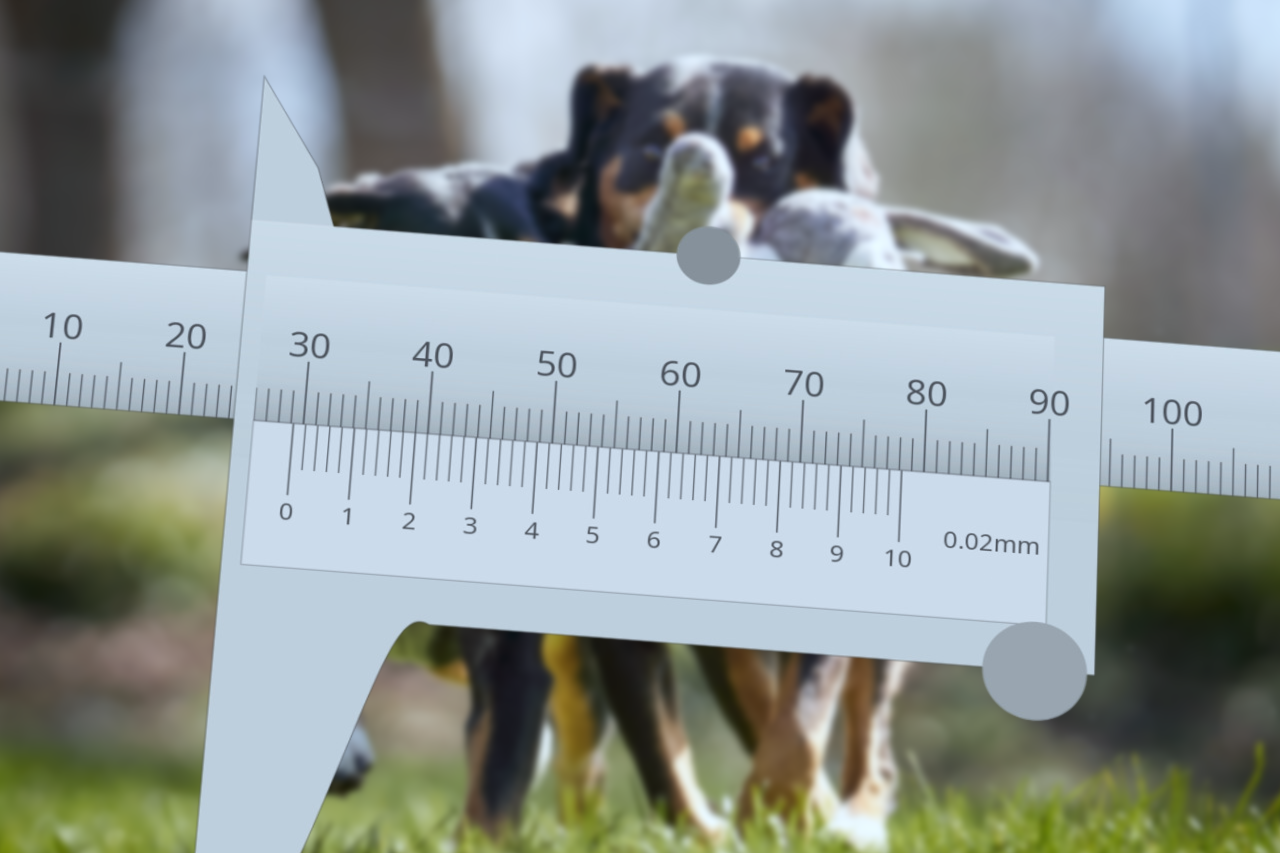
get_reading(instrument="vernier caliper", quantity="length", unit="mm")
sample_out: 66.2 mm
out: 29.2 mm
